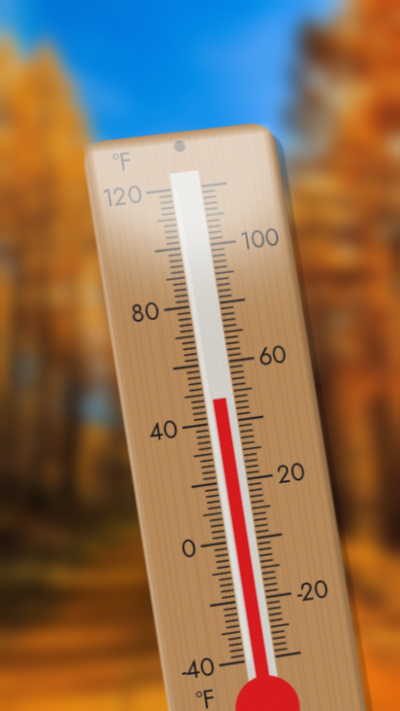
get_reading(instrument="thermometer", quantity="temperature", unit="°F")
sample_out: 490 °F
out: 48 °F
